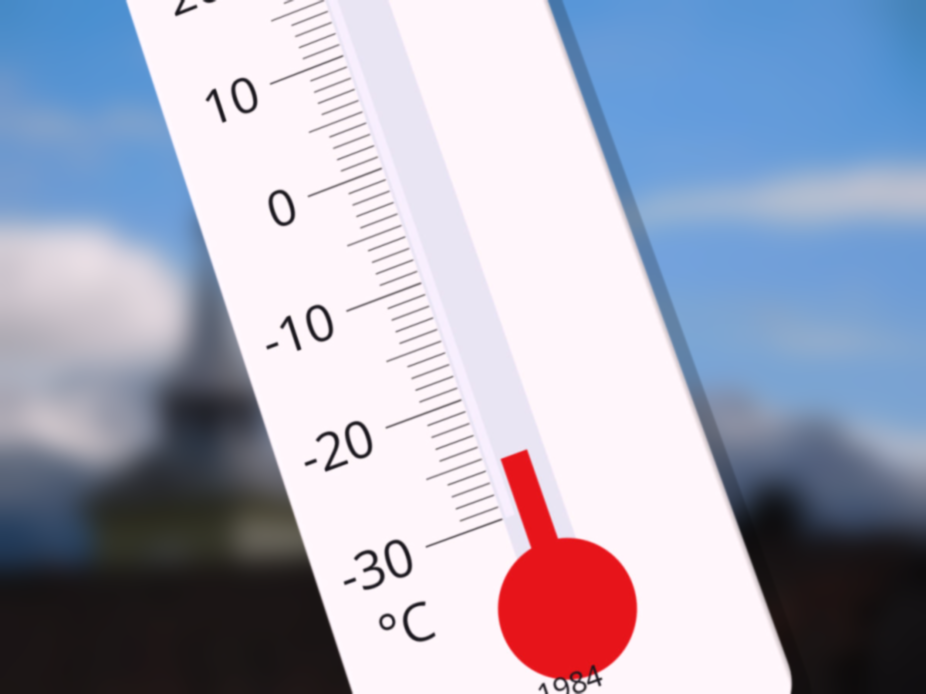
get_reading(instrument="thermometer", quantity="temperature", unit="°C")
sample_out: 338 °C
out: -25.5 °C
